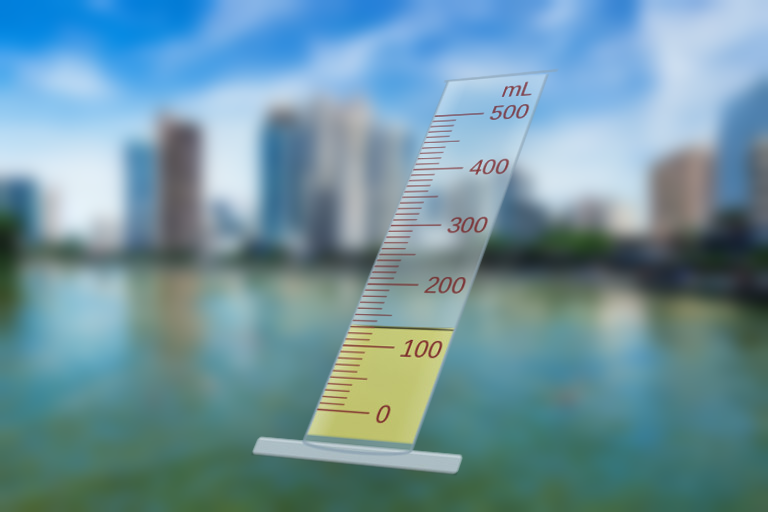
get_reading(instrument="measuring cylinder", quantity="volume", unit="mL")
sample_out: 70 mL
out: 130 mL
